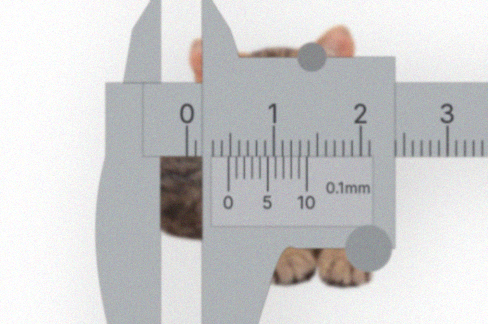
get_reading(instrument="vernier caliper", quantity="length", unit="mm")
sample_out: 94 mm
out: 4.8 mm
